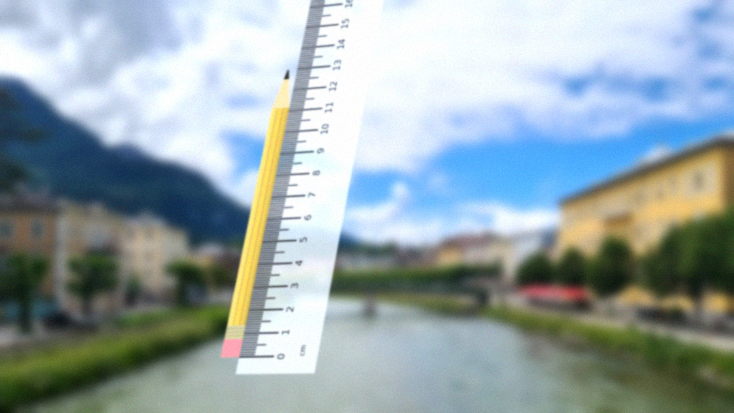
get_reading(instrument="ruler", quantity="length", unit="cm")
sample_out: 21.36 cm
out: 13 cm
